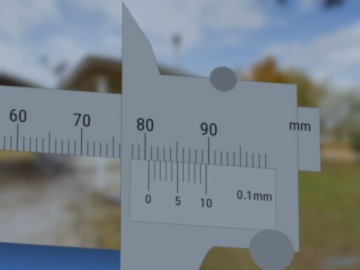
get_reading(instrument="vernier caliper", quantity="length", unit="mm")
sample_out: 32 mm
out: 80.6 mm
